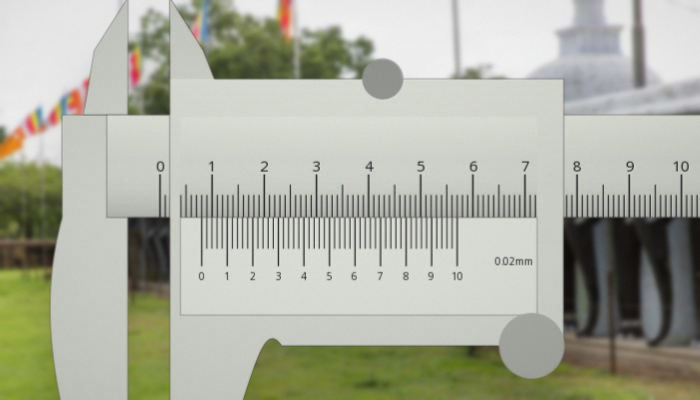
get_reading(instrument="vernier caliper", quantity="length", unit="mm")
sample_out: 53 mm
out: 8.0 mm
